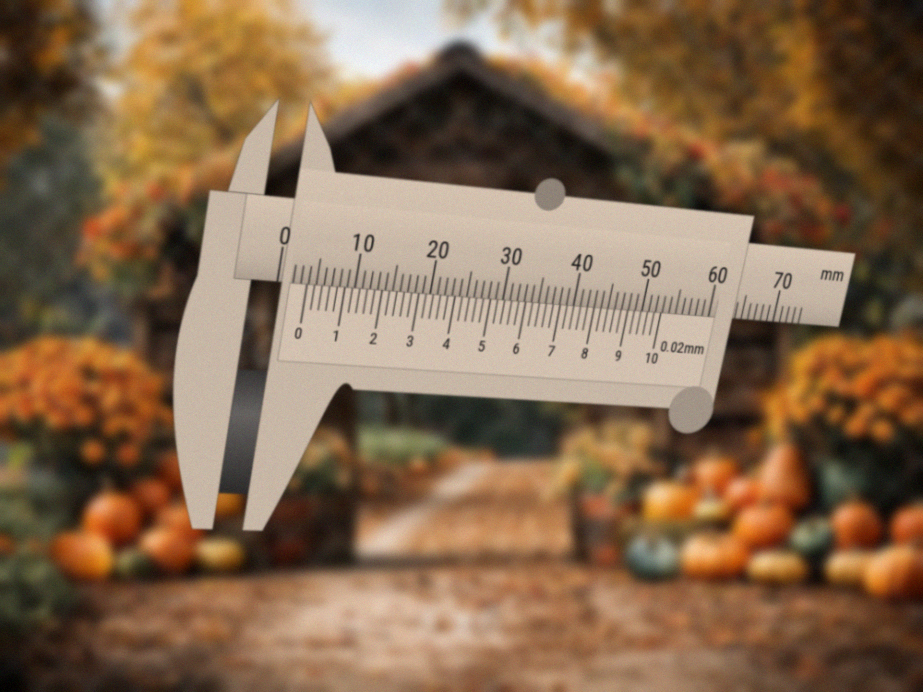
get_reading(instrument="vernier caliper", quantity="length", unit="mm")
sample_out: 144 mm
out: 3.8 mm
